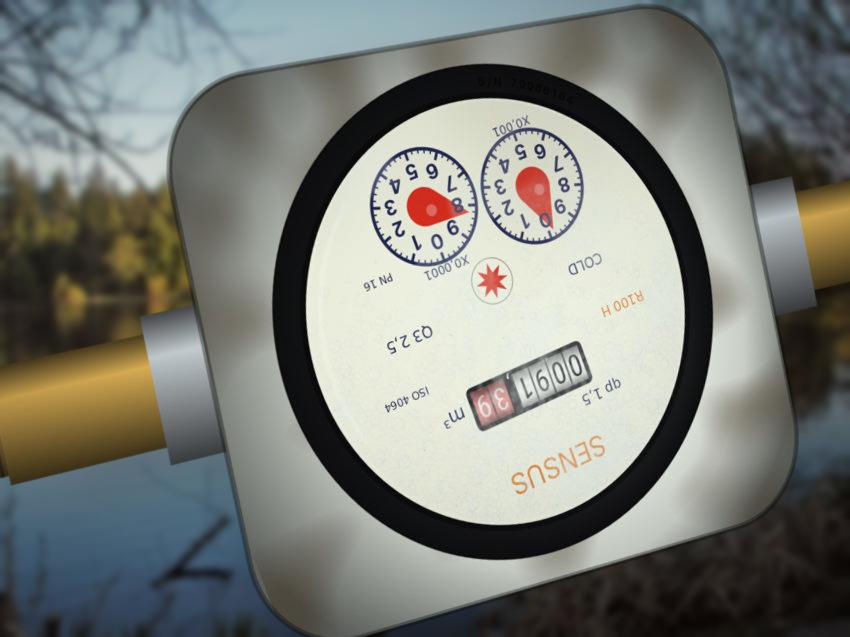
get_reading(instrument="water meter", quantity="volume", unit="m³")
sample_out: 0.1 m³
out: 91.3898 m³
